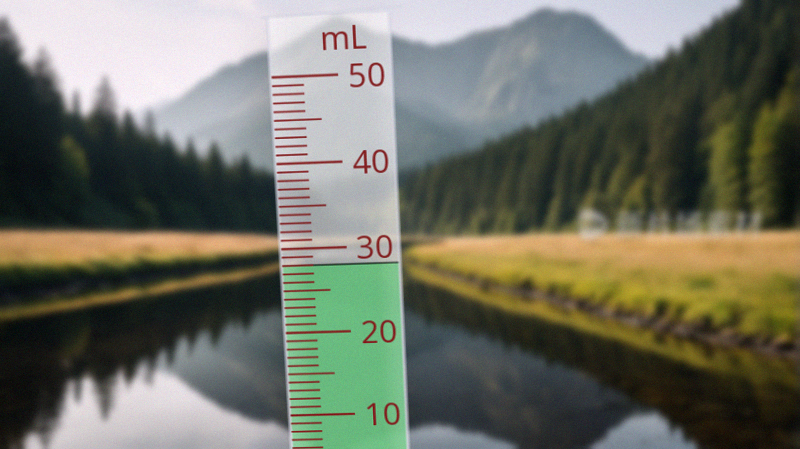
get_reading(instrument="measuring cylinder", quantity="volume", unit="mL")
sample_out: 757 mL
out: 28 mL
